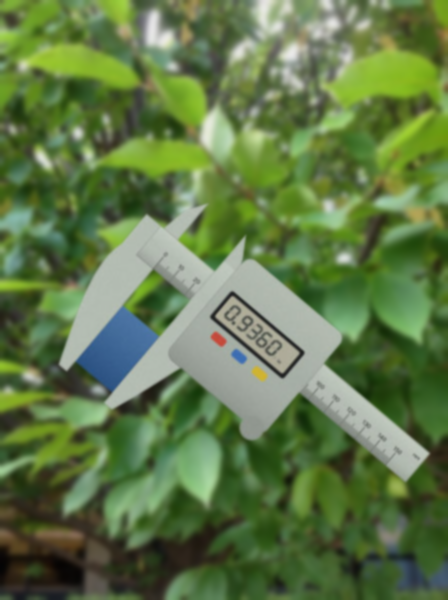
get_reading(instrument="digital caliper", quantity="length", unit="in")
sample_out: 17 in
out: 0.9360 in
